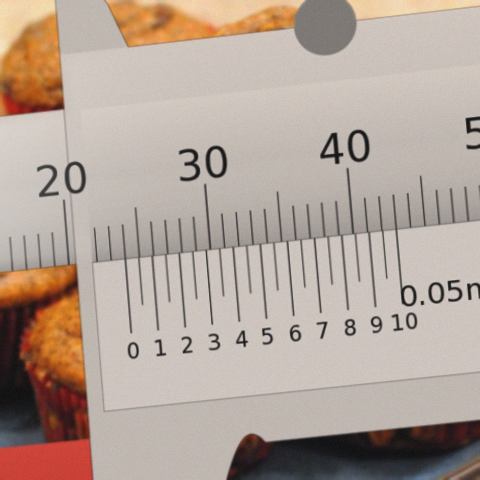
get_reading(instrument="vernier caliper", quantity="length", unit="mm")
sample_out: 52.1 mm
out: 24.0 mm
